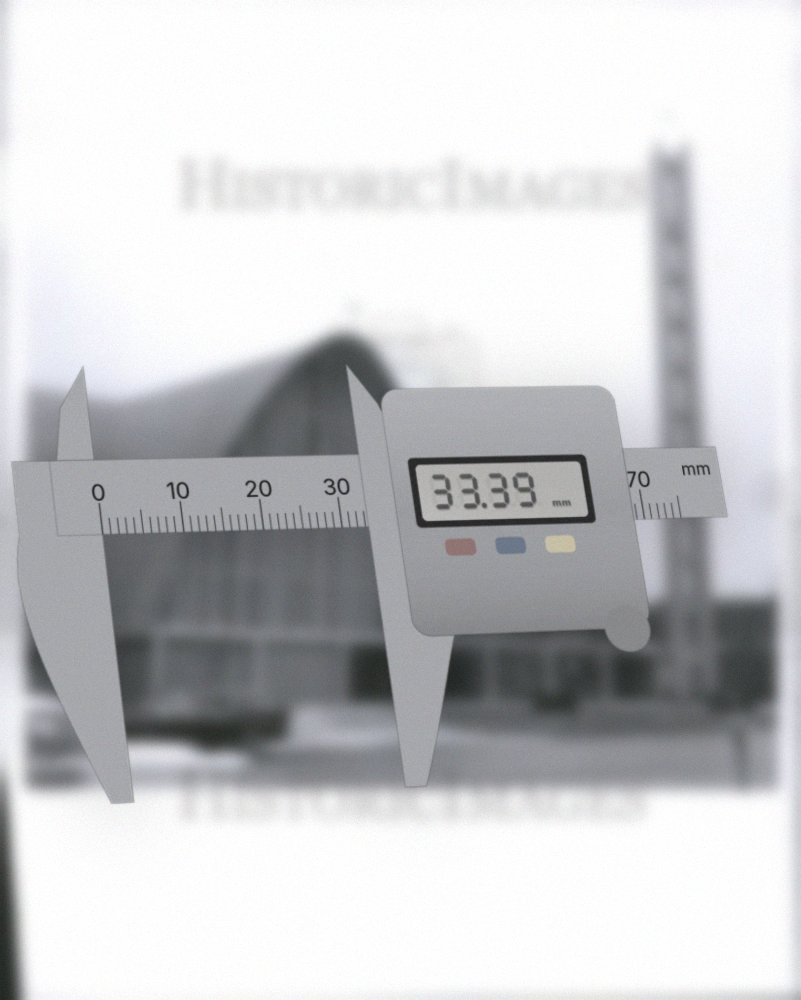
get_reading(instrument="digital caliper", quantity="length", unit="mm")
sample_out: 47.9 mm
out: 33.39 mm
